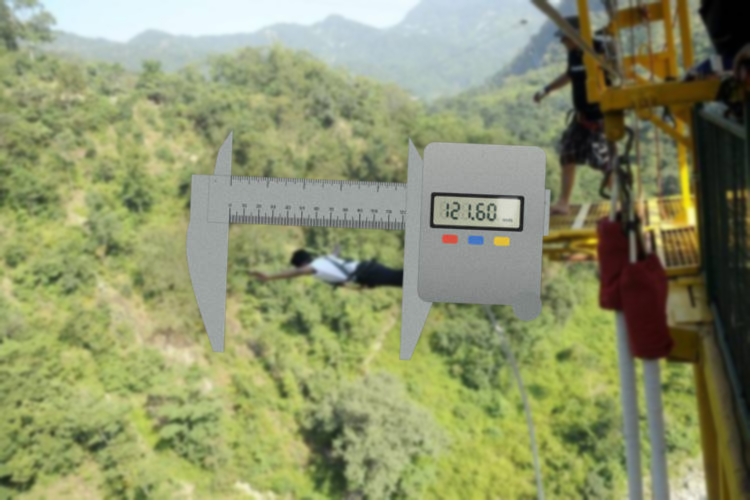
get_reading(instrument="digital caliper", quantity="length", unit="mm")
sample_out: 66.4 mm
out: 121.60 mm
